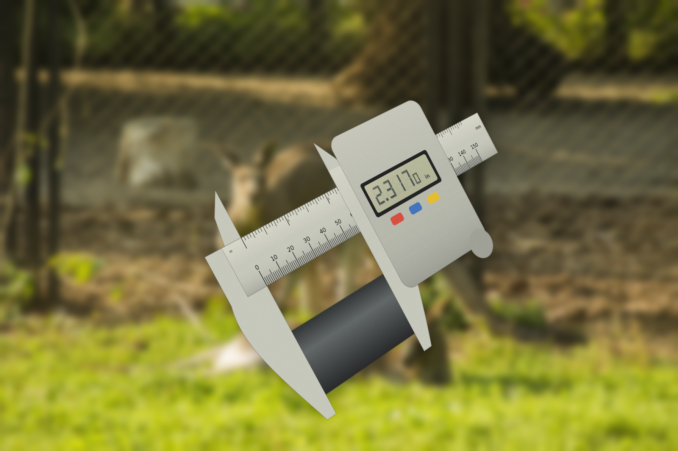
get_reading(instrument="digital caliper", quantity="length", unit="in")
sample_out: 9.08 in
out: 2.3170 in
